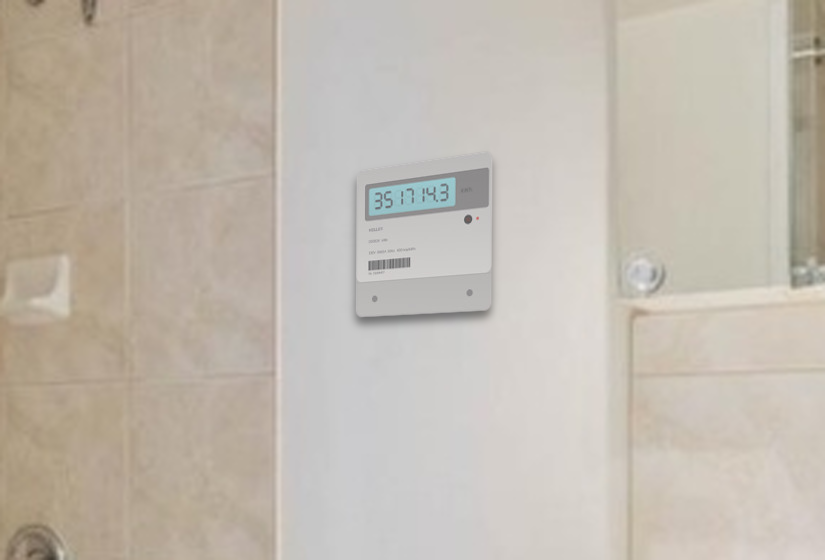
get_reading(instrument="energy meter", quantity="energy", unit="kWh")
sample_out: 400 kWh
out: 351714.3 kWh
